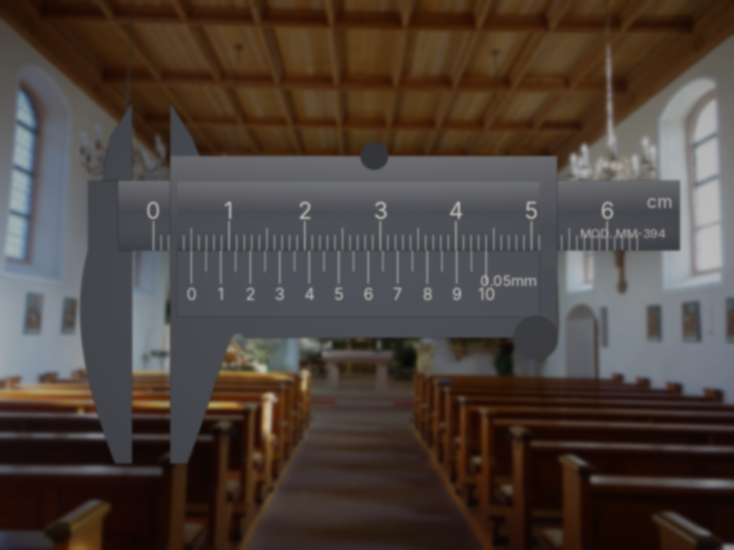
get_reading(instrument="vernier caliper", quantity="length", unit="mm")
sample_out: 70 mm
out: 5.0 mm
